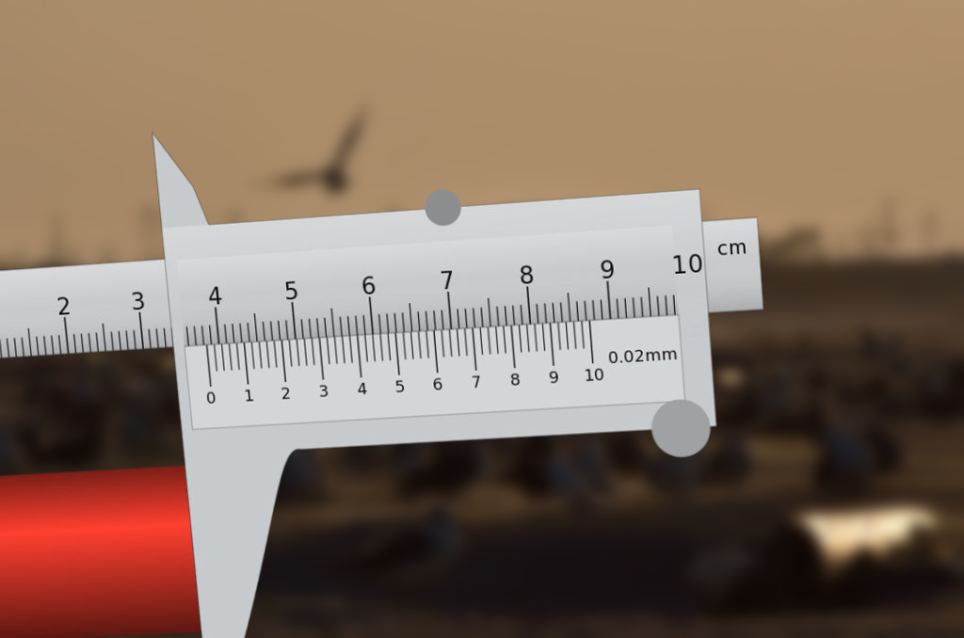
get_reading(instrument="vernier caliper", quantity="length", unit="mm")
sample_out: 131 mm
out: 38.4 mm
